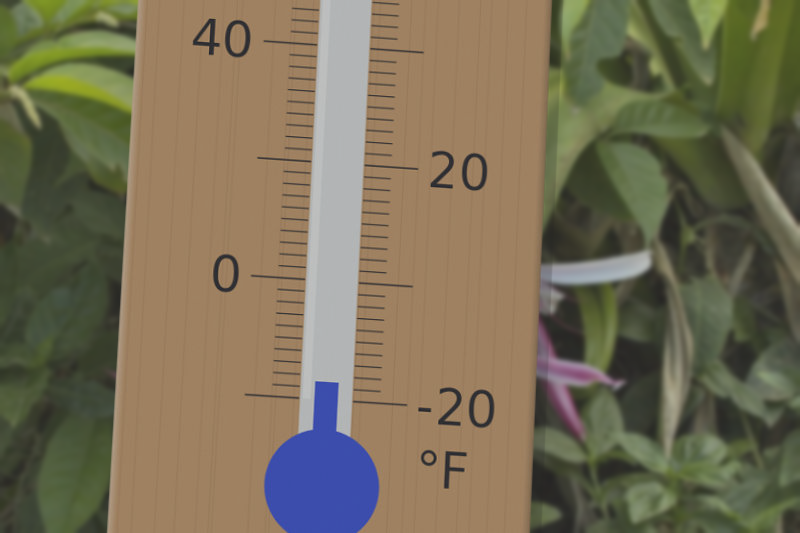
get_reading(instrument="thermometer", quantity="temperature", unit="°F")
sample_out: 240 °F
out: -17 °F
